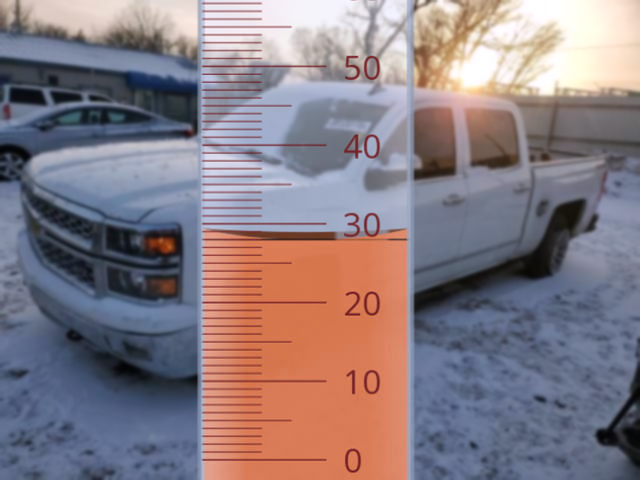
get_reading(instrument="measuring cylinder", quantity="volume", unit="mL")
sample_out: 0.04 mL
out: 28 mL
